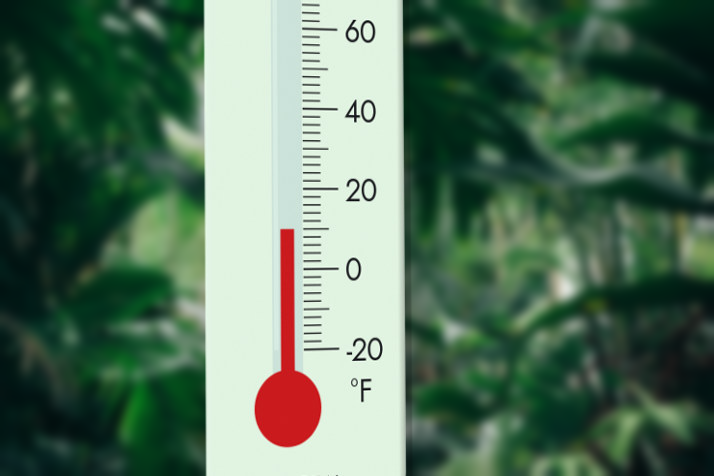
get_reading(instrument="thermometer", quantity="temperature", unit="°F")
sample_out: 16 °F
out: 10 °F
